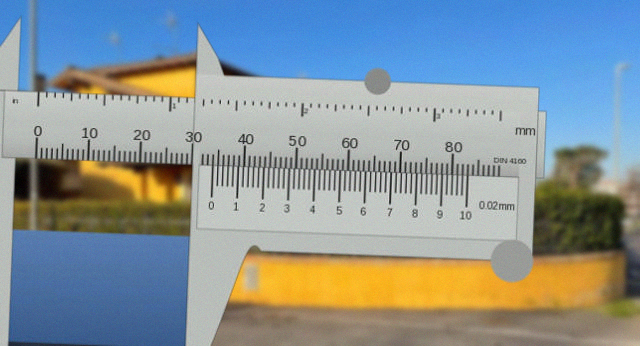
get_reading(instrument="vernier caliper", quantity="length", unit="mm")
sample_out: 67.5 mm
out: 34.0 mm
